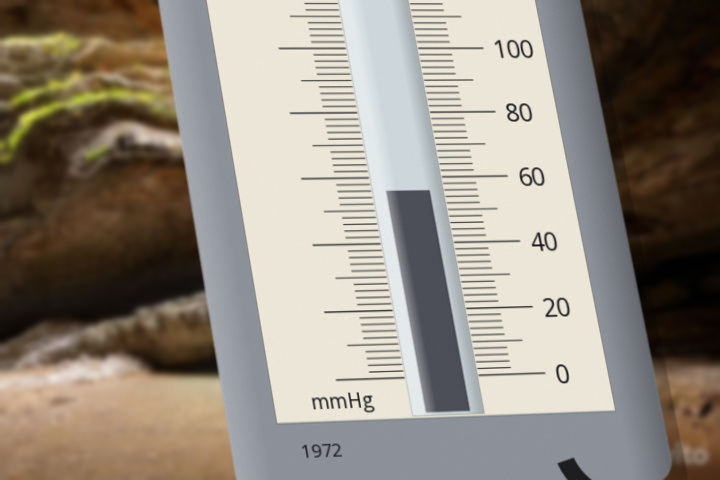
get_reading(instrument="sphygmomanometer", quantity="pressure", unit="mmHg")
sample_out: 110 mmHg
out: 56 mmHg
